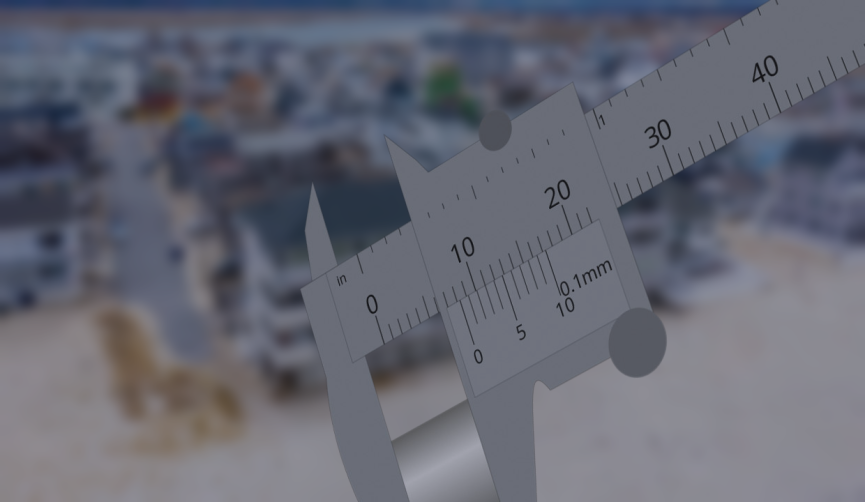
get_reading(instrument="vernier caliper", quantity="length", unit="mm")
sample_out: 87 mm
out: 8.3 mm
